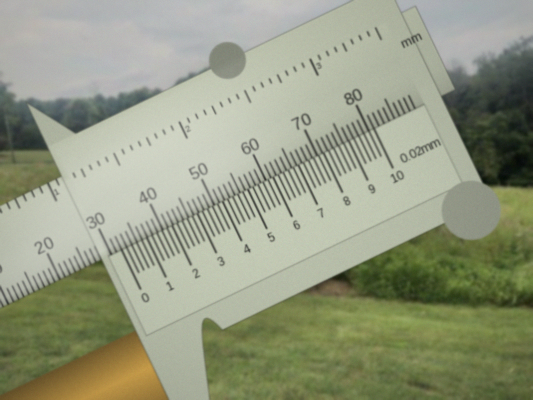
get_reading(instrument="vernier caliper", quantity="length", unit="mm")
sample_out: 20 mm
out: 32.0 mm
